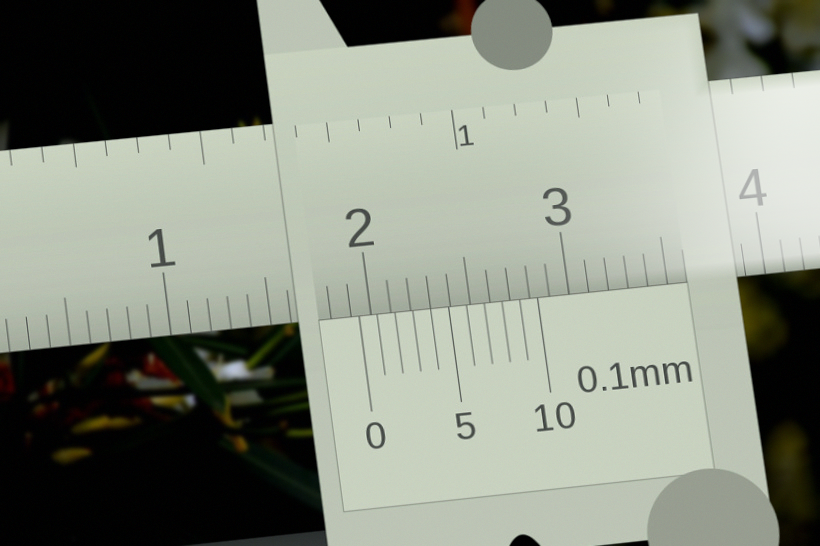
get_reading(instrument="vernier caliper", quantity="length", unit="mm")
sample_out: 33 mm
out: 19.4 mm
